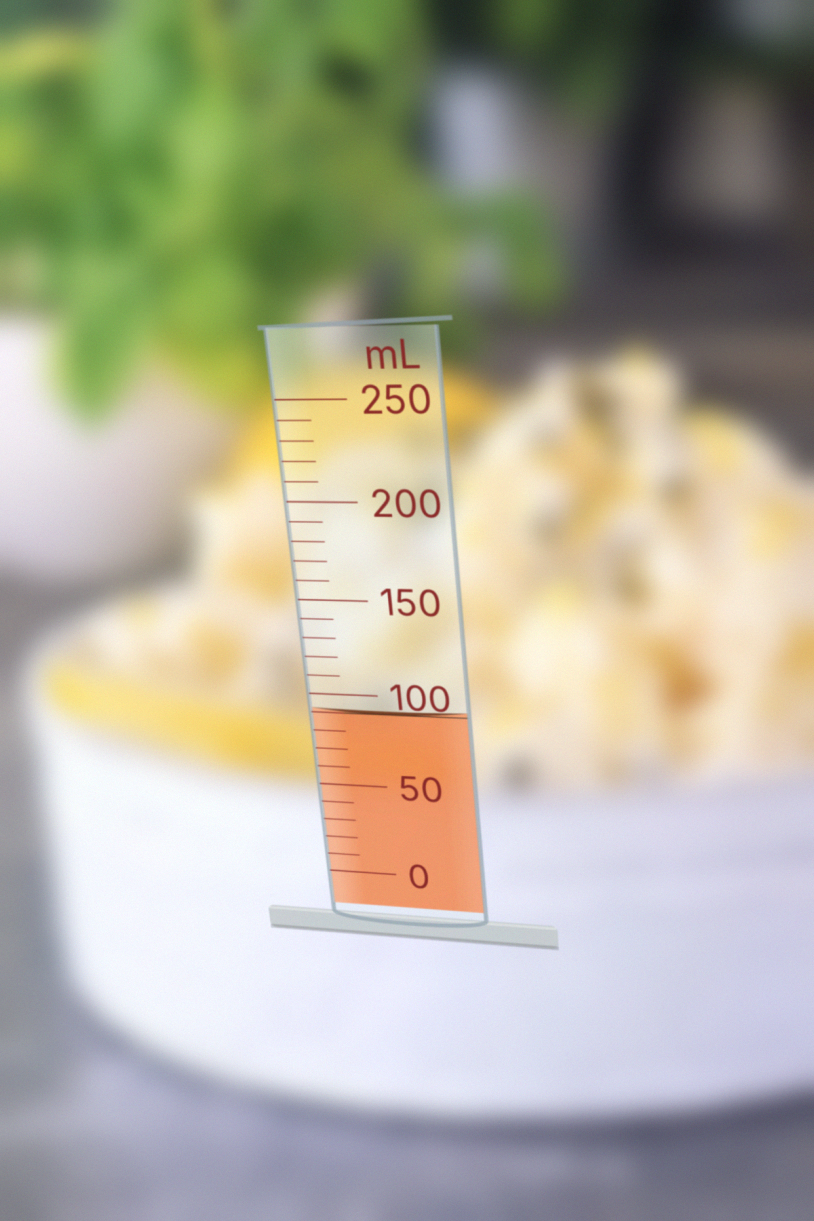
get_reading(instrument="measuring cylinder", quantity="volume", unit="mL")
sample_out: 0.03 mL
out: 90 mL
